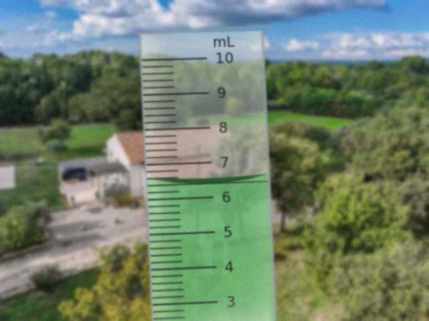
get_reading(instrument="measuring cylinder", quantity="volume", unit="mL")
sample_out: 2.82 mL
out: 6.4 mL
